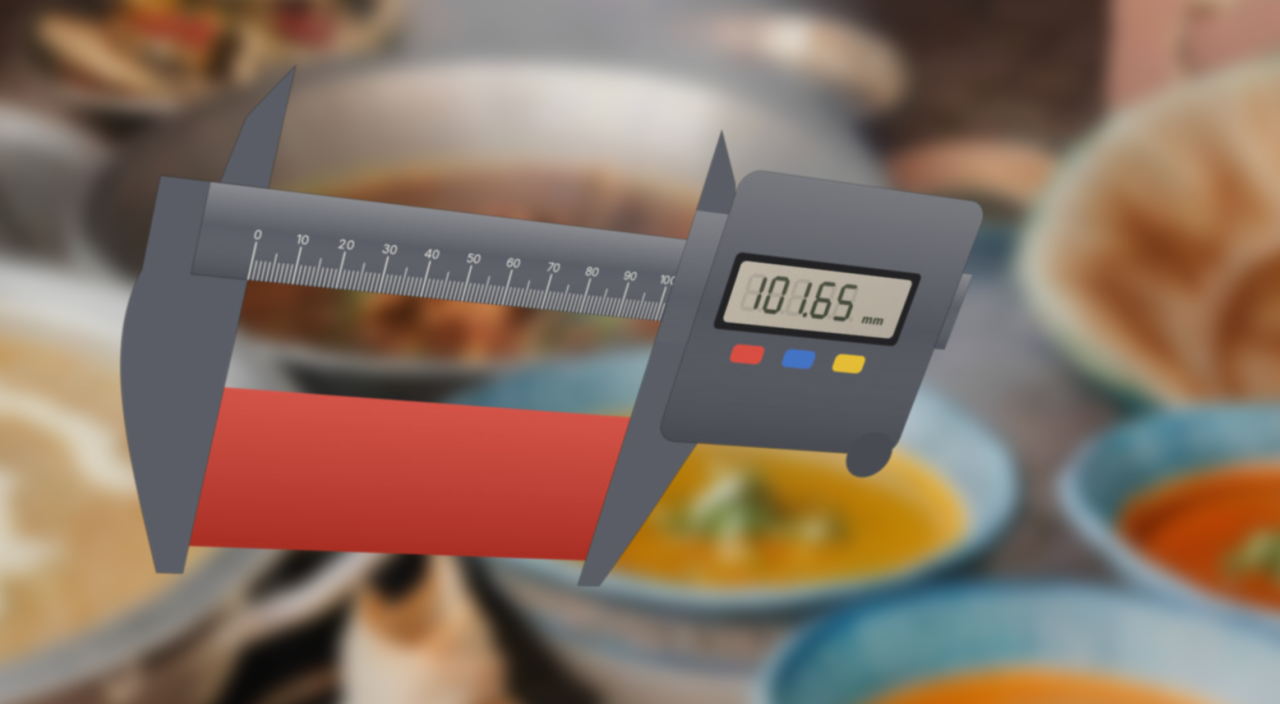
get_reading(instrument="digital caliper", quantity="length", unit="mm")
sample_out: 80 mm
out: 101.65 mm
